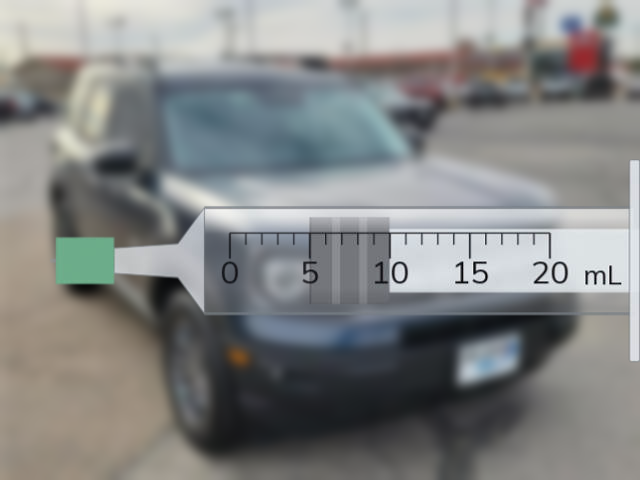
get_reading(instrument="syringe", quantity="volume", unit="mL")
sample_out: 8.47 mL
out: 5 mL
